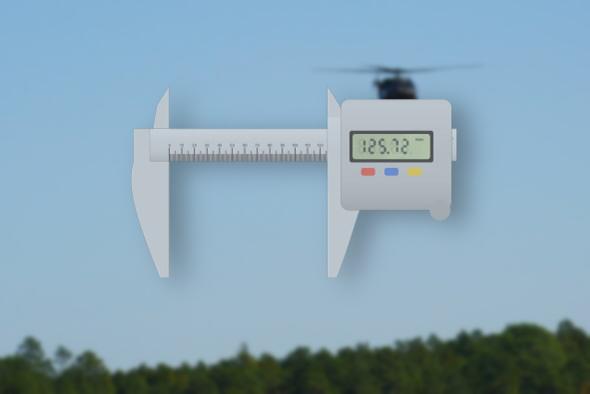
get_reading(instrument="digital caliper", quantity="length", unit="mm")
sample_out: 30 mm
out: 125.72 mm
